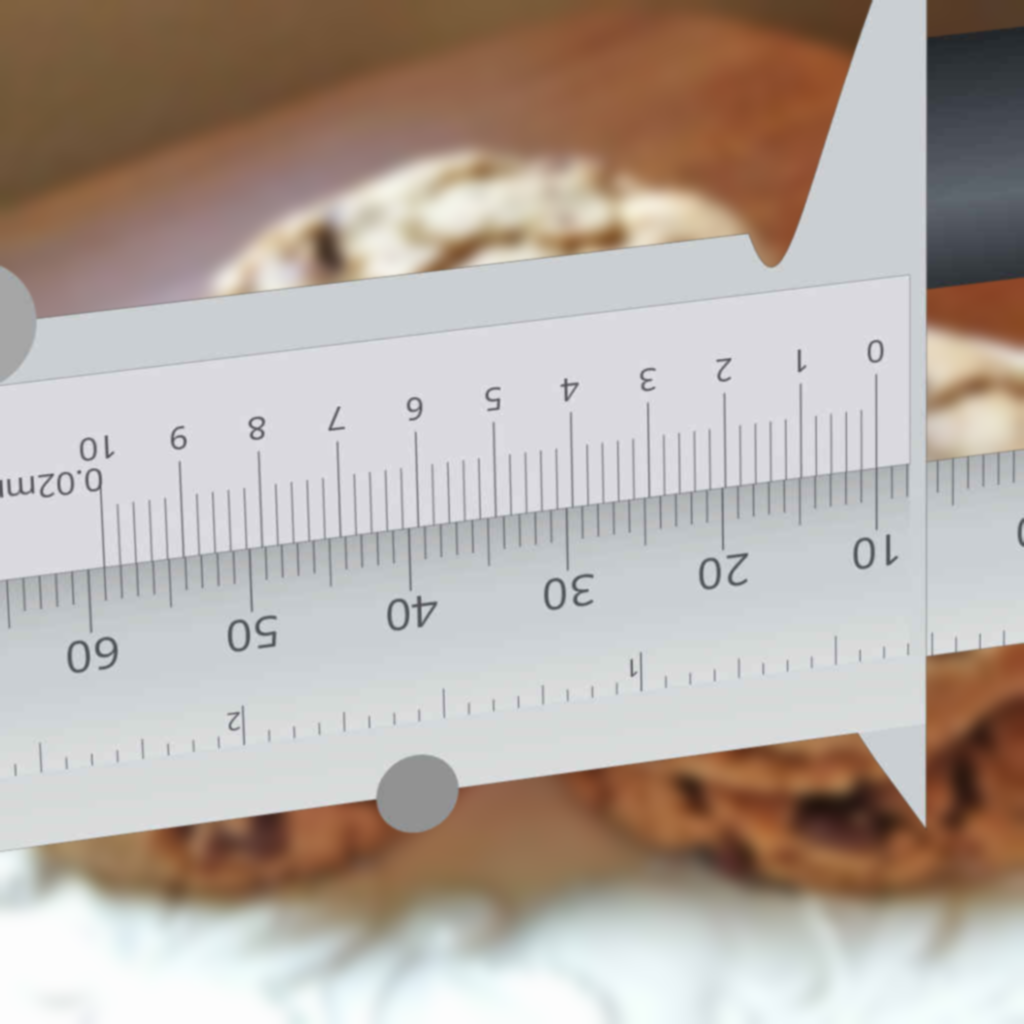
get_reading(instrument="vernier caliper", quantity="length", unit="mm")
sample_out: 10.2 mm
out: 10.0 mm
